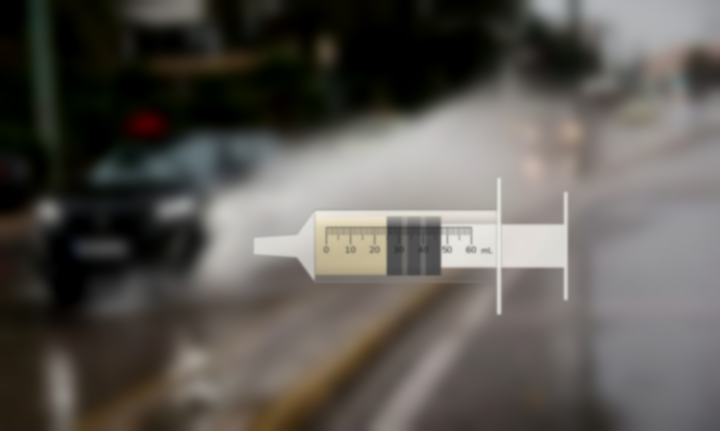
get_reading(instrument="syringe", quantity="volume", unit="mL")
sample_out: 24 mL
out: 25 mL
